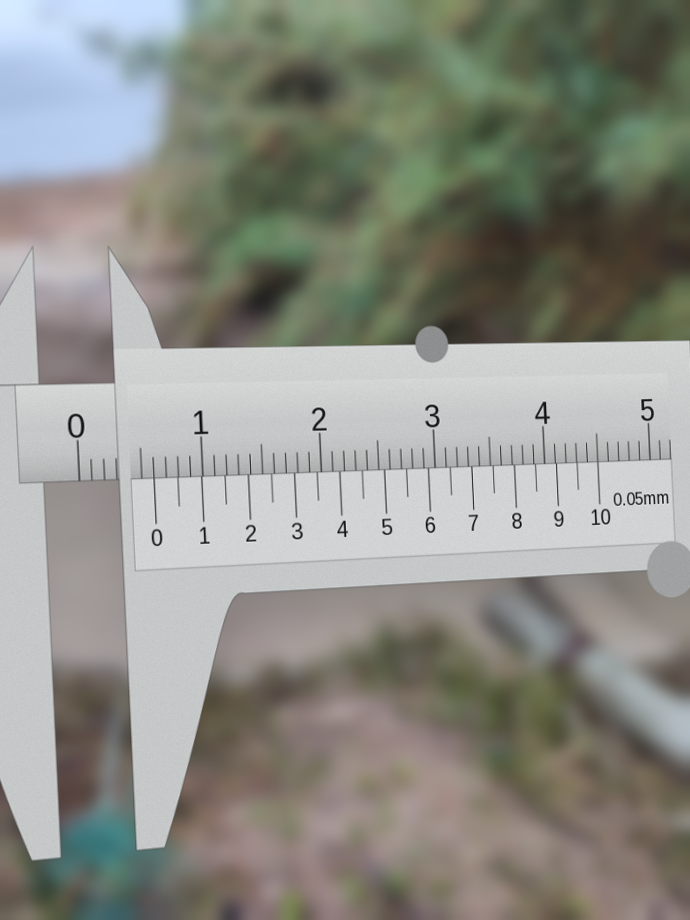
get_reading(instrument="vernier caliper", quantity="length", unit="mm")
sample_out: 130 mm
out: 6.0 mm
